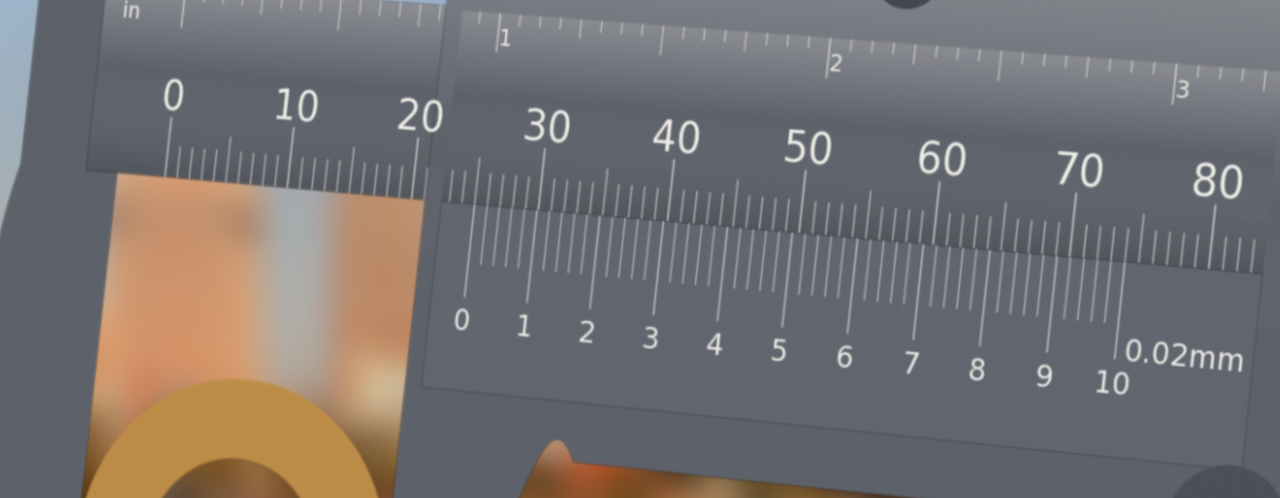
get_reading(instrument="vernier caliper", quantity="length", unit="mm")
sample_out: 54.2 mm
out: 25.0 mm
